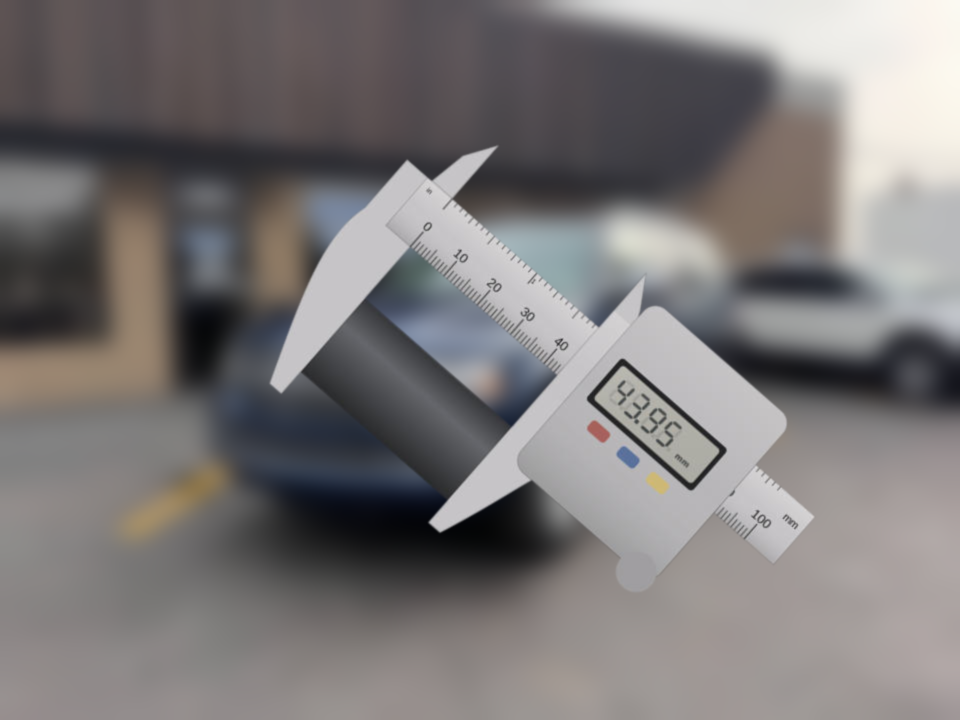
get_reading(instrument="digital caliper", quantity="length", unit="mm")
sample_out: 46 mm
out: 43.95 mm
